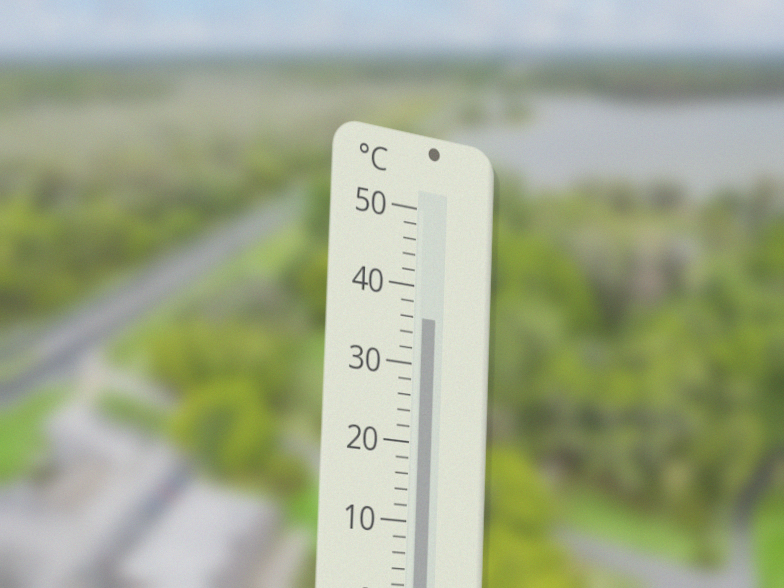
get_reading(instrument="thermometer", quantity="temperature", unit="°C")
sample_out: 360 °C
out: 36 °C
